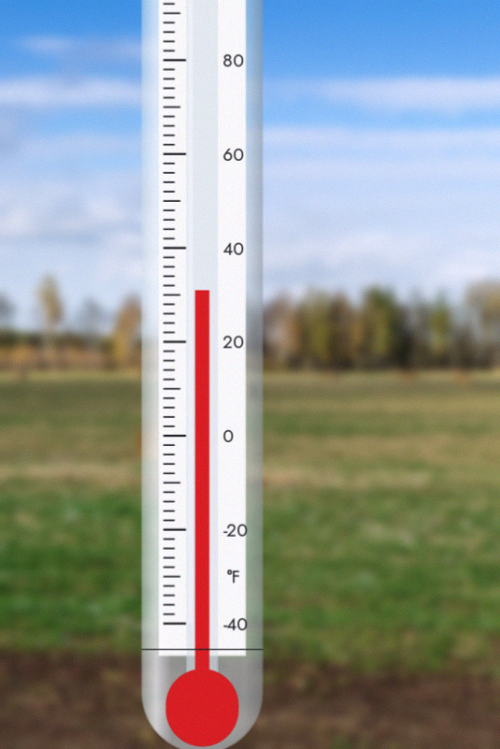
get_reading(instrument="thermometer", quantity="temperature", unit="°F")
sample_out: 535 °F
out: 31 °F
